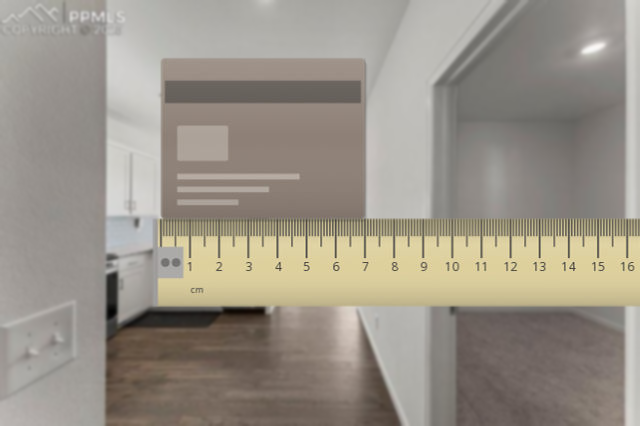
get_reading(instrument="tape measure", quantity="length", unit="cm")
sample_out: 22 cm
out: 7 cm
